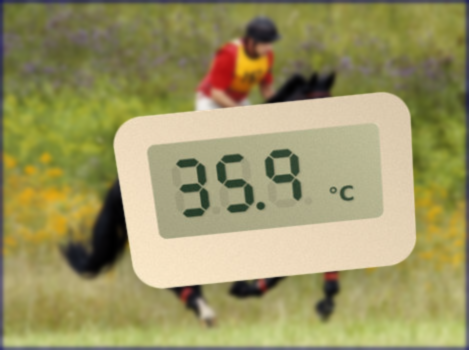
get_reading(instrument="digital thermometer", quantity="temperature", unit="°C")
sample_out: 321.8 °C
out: 35.9 °C
